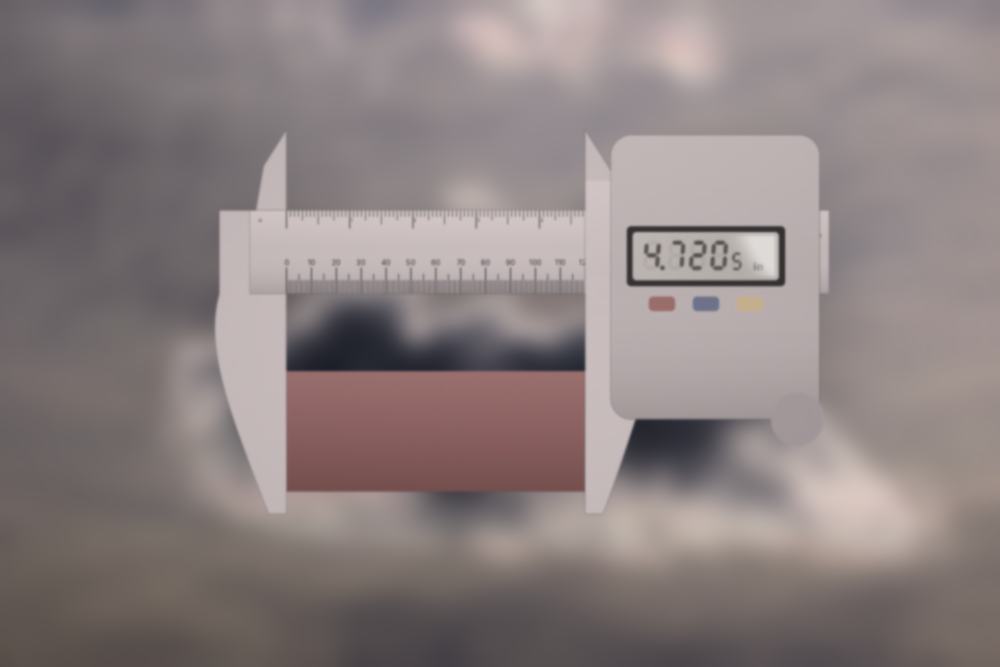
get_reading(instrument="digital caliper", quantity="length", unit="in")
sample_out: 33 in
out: 4.7205 in
